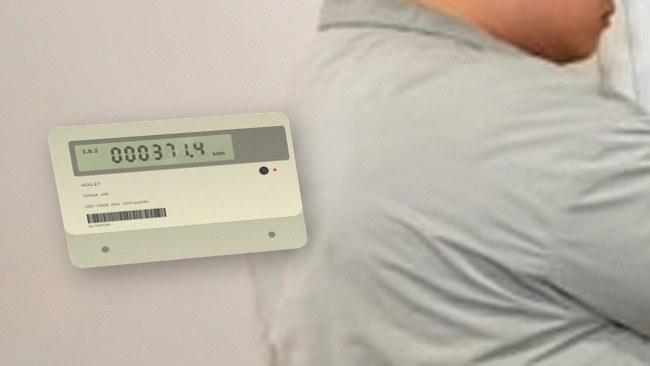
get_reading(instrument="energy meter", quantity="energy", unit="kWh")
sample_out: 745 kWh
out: 371.4 kWh
